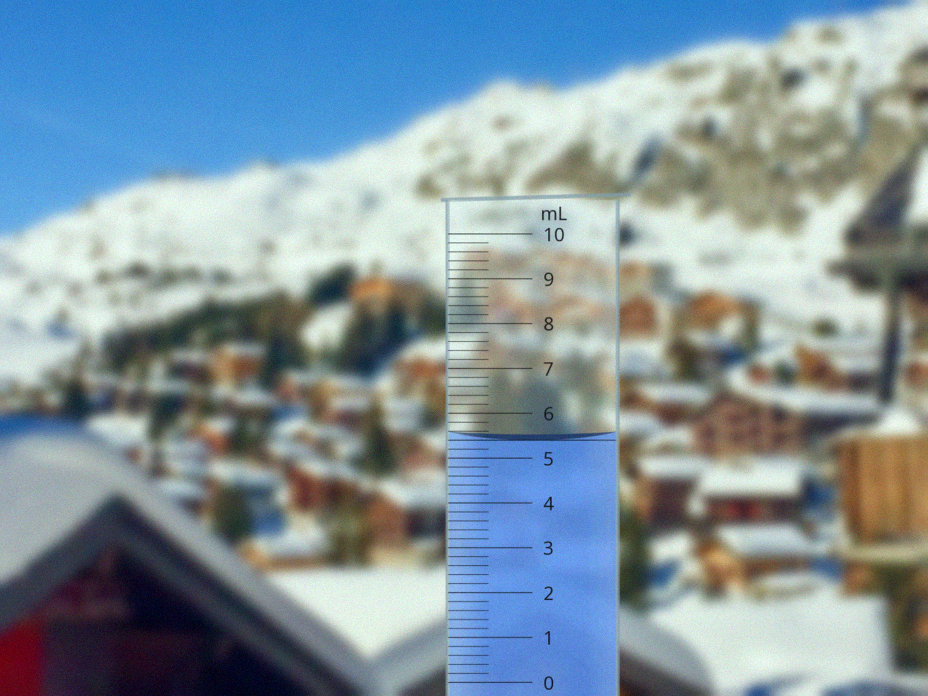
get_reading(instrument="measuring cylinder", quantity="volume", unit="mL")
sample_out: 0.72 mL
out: 5.4 mL
